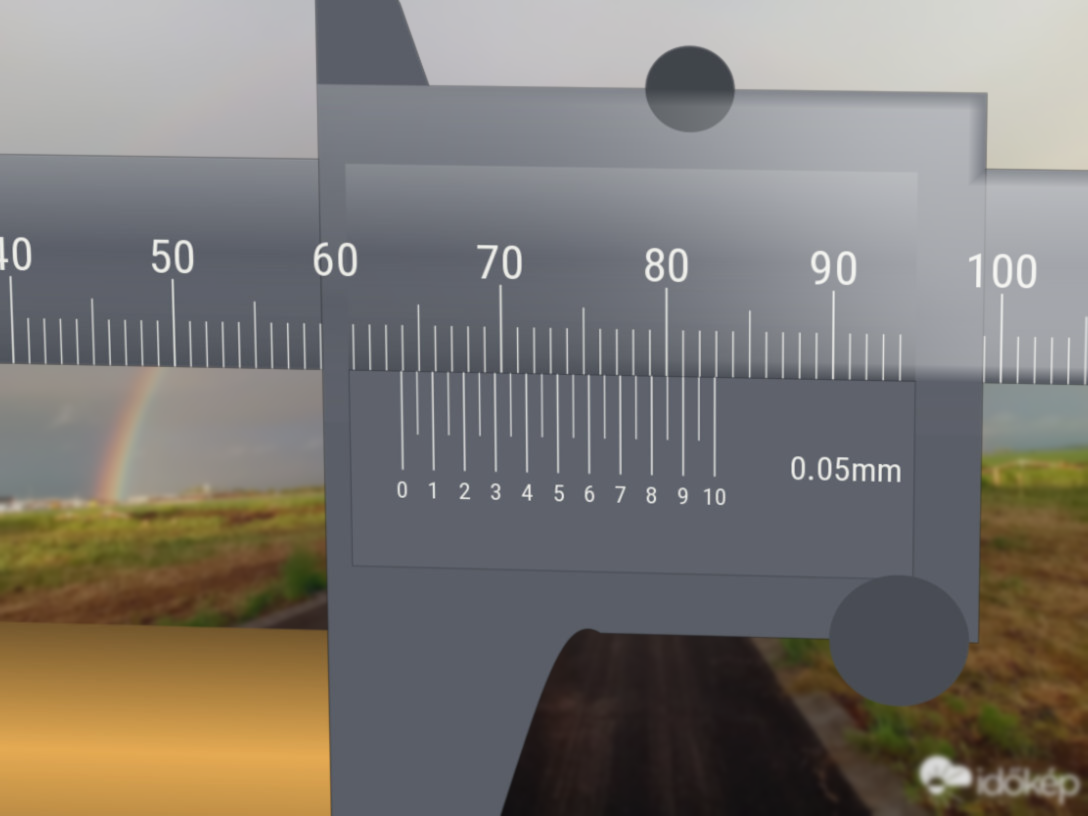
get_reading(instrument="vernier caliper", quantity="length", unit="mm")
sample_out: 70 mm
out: 63.9 mm
